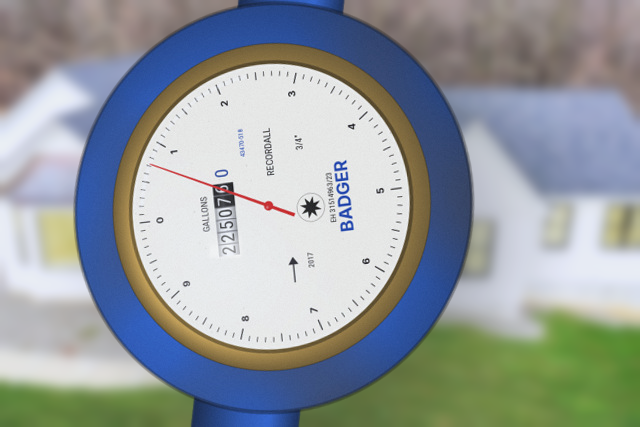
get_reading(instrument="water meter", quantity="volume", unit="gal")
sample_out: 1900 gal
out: 2250760.7 gal
